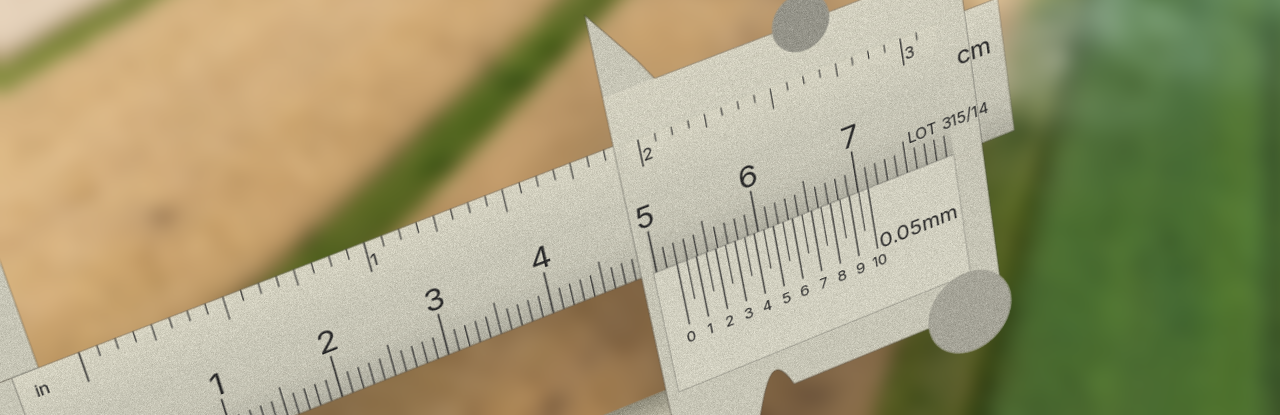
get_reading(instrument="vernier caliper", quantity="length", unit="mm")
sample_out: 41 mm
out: 52.0 mm
